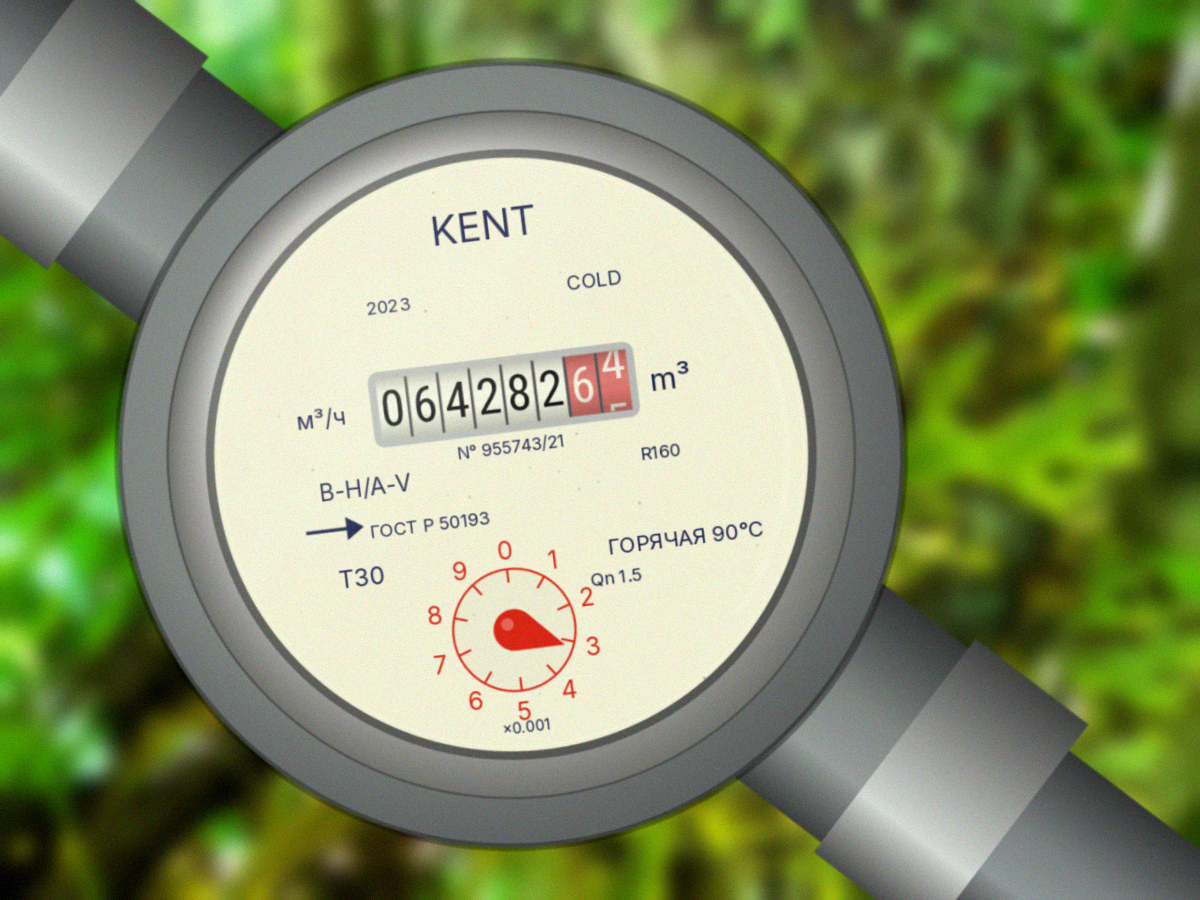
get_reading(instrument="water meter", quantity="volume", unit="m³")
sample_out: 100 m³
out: 64282.643 m³
